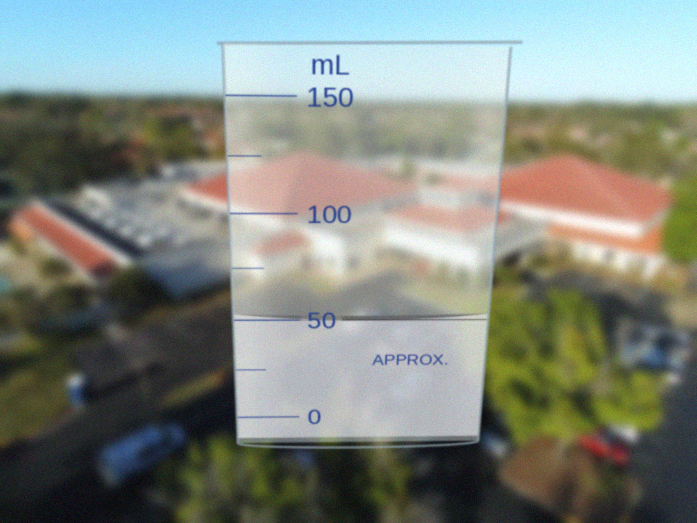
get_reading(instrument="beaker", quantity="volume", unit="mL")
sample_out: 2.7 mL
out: 50 mL
